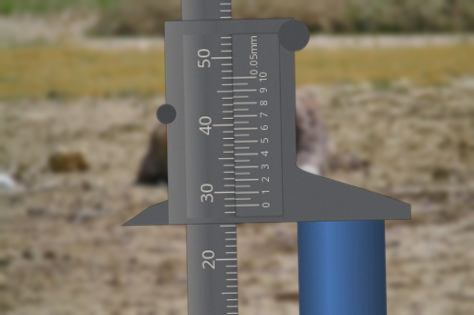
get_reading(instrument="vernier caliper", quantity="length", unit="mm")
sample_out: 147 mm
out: 28.0 mm
